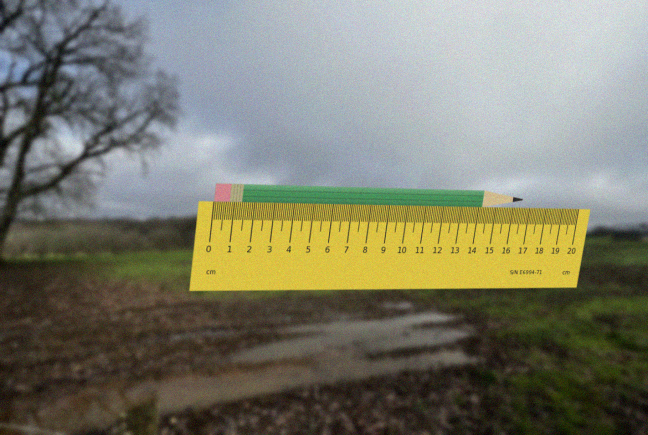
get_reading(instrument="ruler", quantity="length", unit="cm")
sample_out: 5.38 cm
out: 16.5 cm
